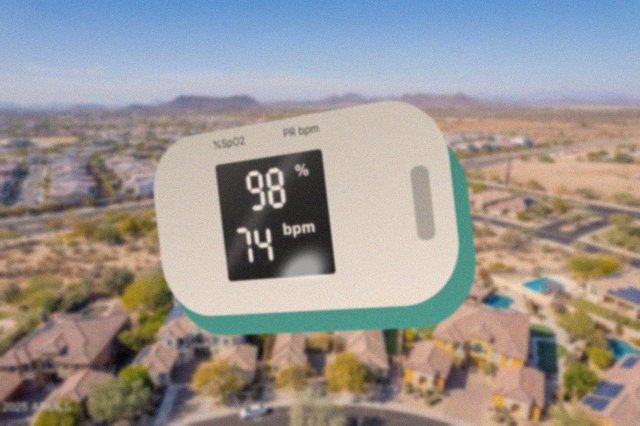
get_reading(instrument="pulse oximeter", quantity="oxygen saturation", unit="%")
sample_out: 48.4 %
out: 98 %
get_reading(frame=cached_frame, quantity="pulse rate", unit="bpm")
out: 74 bpm
